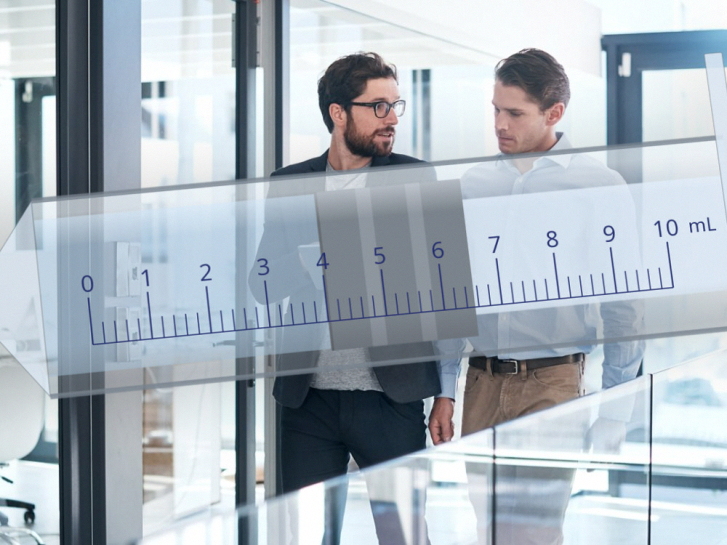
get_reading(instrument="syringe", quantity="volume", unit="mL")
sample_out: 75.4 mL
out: 4 mL
